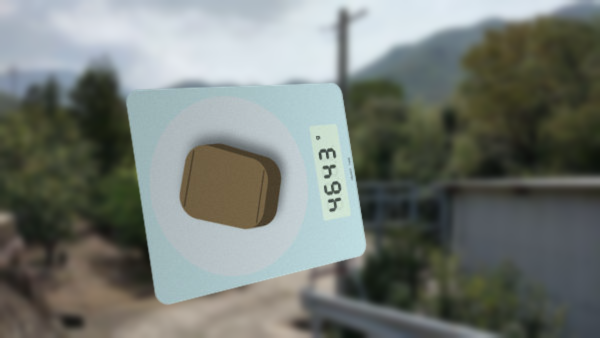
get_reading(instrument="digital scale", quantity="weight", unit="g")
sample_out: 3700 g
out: 4643 g
